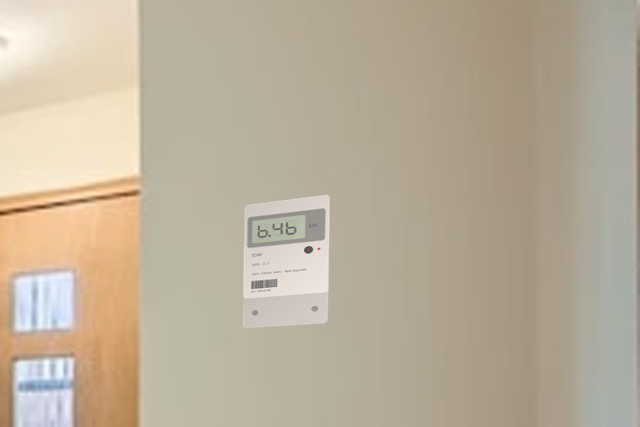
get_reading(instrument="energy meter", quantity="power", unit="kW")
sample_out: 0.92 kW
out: 6.46 kW
